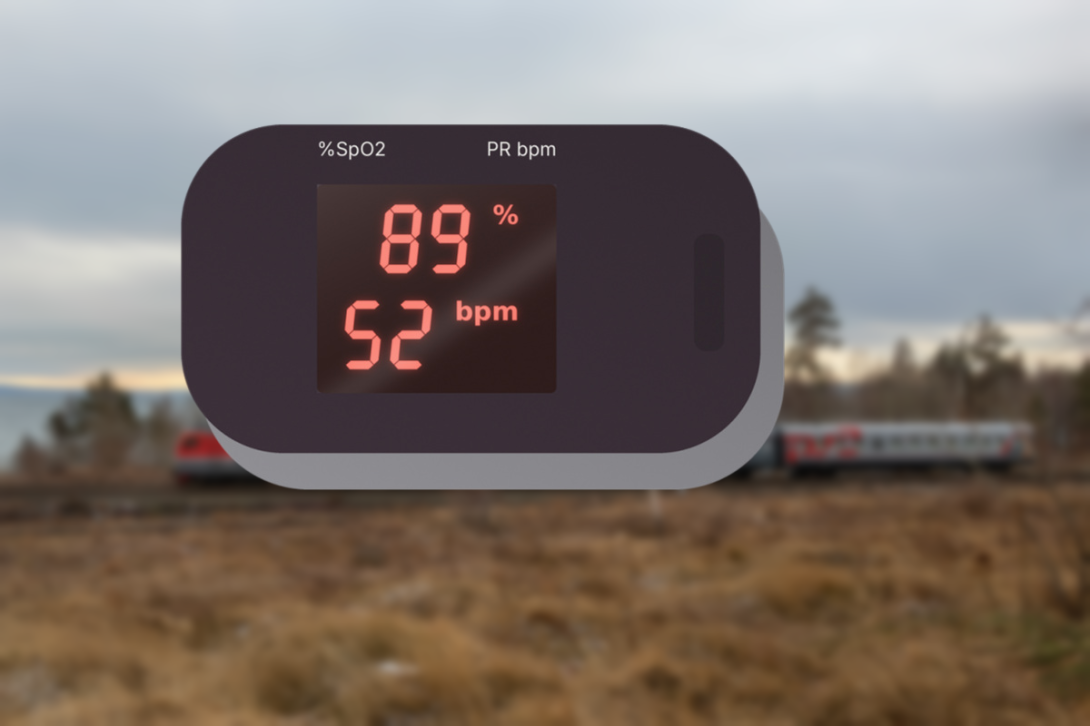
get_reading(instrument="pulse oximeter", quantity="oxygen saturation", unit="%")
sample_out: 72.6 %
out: 89 %
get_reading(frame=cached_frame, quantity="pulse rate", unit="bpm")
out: 52 bpm
